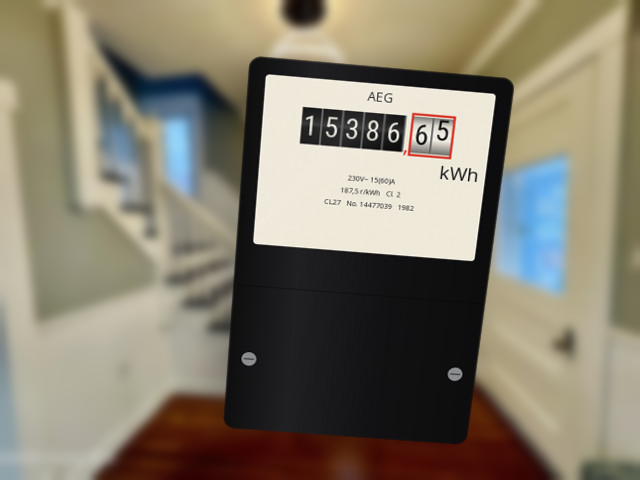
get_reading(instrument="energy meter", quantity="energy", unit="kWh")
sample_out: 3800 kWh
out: 15386.65 kWh
